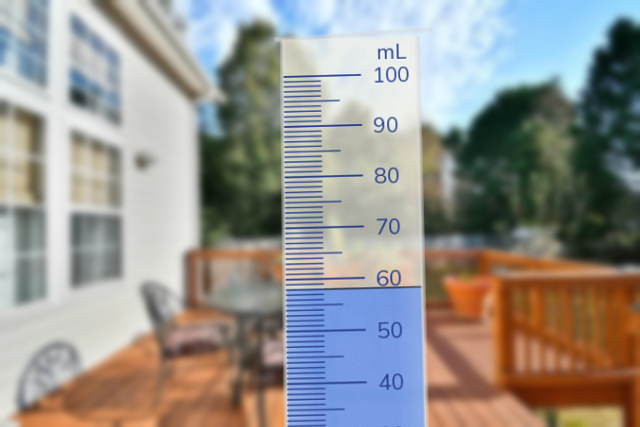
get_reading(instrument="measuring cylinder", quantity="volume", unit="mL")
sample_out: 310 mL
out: 58 mL
